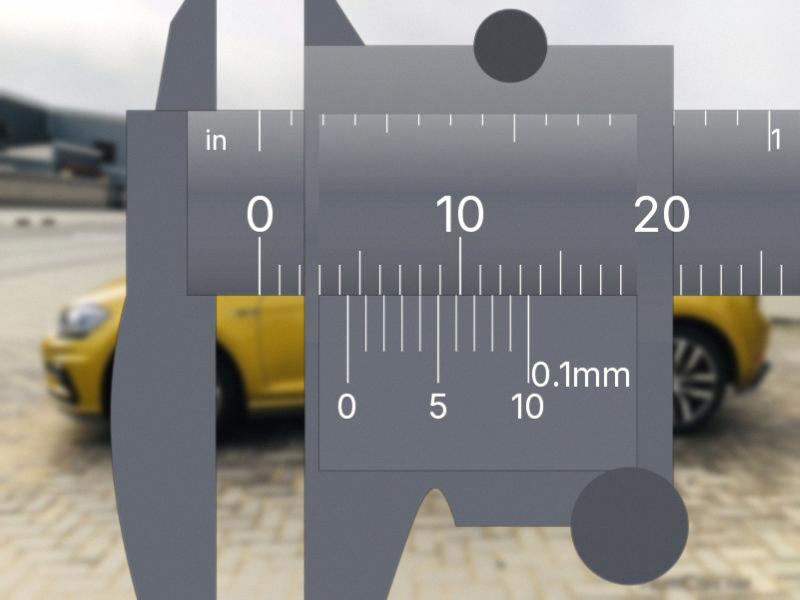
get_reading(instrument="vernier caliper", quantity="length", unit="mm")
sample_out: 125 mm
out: 4.4 mm
